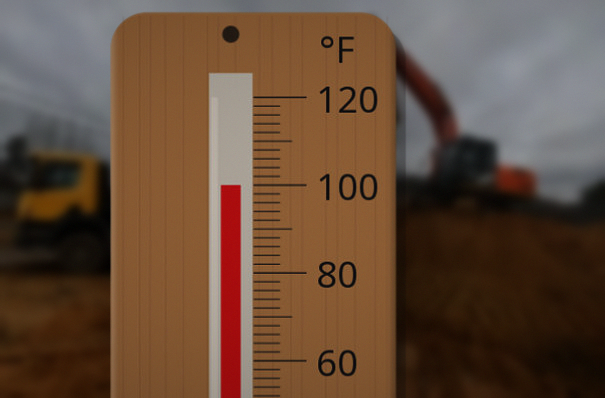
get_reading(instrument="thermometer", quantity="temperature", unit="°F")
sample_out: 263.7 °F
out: 100 °F
